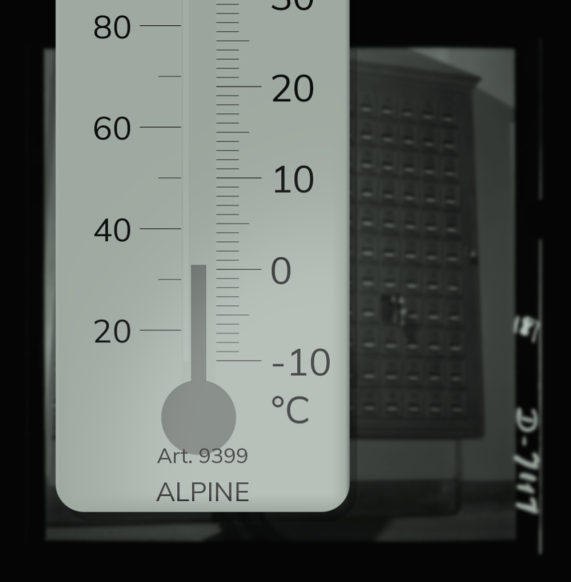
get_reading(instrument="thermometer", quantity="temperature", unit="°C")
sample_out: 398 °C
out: 0.5 °C
